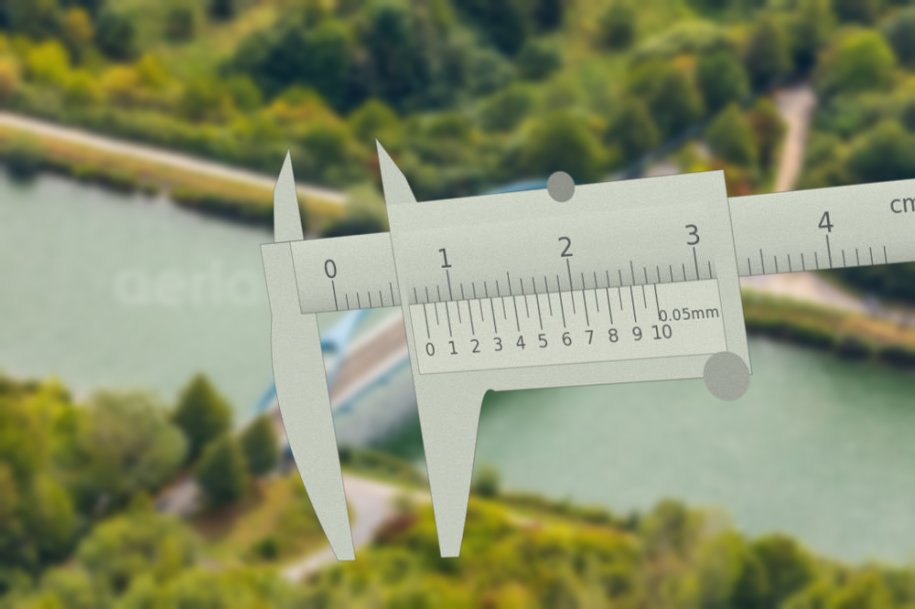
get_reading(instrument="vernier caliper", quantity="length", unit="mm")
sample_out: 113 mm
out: 7.6 mm
